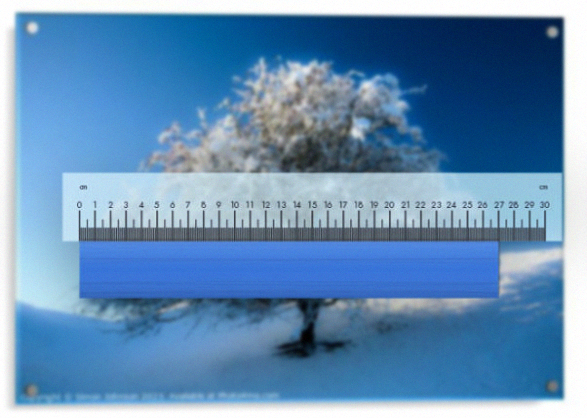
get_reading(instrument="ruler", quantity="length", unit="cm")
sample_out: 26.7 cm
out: 27 cm
